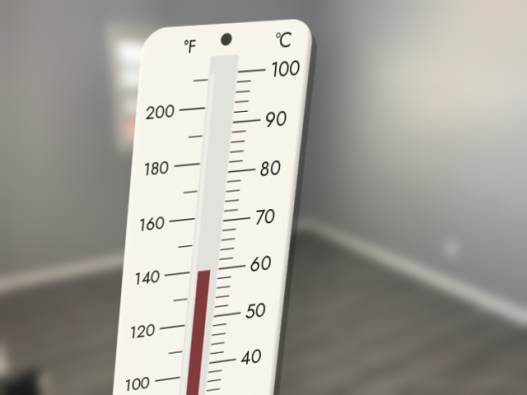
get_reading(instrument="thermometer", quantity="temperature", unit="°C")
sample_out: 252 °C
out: 60 °C
